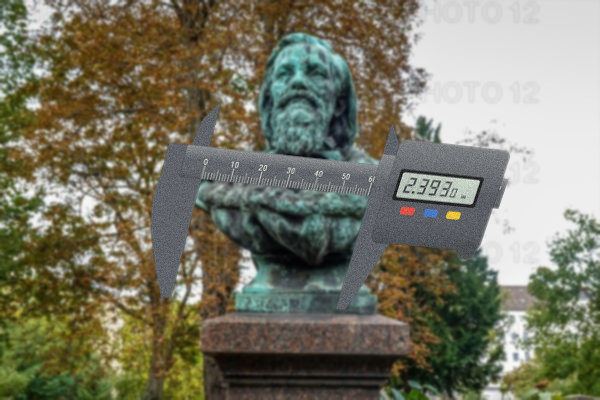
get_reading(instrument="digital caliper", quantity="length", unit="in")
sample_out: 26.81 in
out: 2.3930 in
